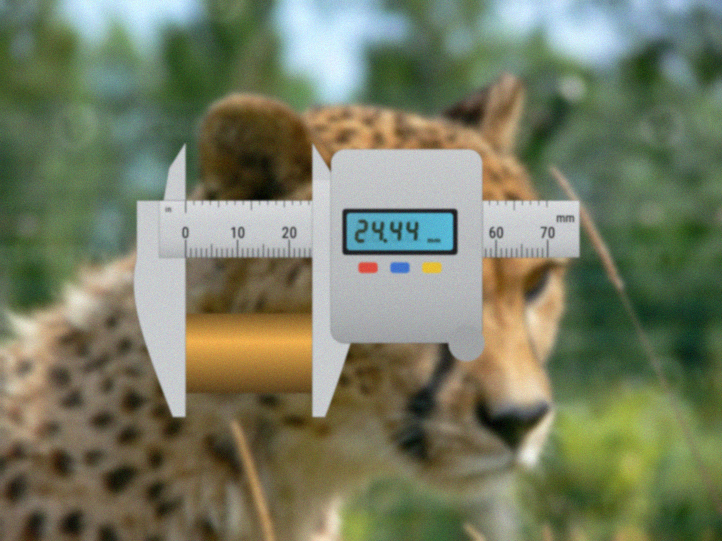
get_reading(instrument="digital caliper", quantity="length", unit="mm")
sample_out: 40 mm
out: 24.44 mm
